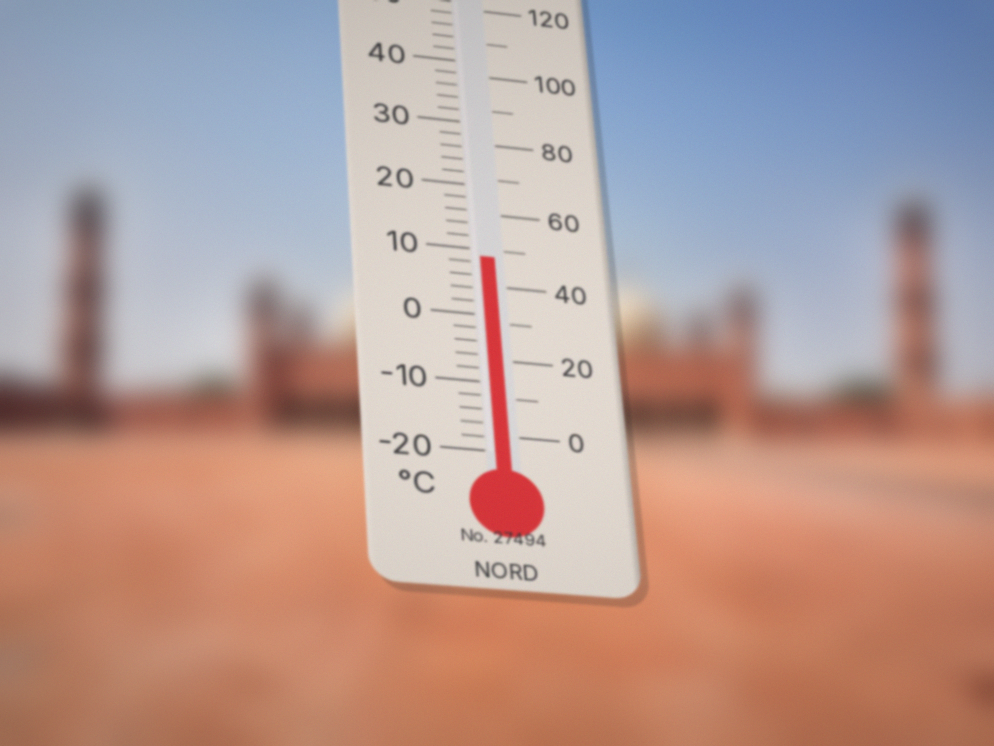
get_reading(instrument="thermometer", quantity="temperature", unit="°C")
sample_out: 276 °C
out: 9 °C
